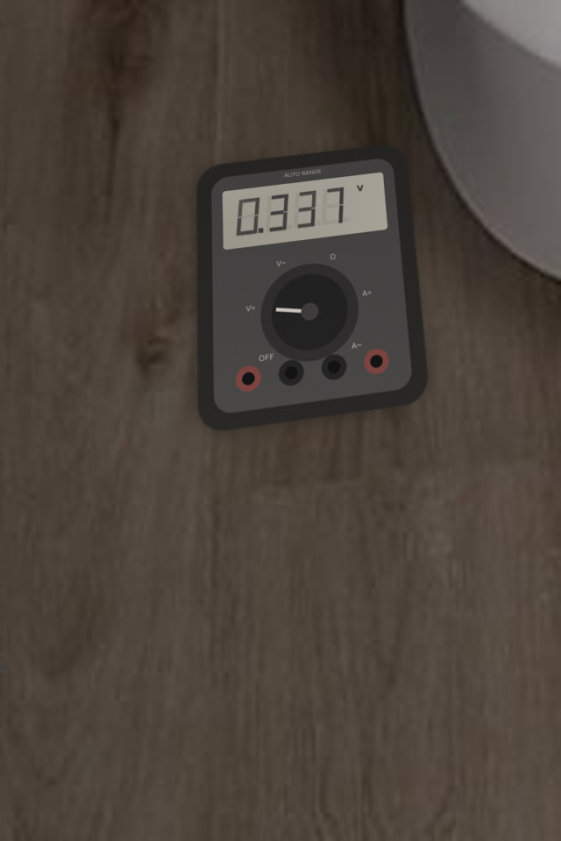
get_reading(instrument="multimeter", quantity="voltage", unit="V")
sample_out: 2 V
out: 0.337 V
